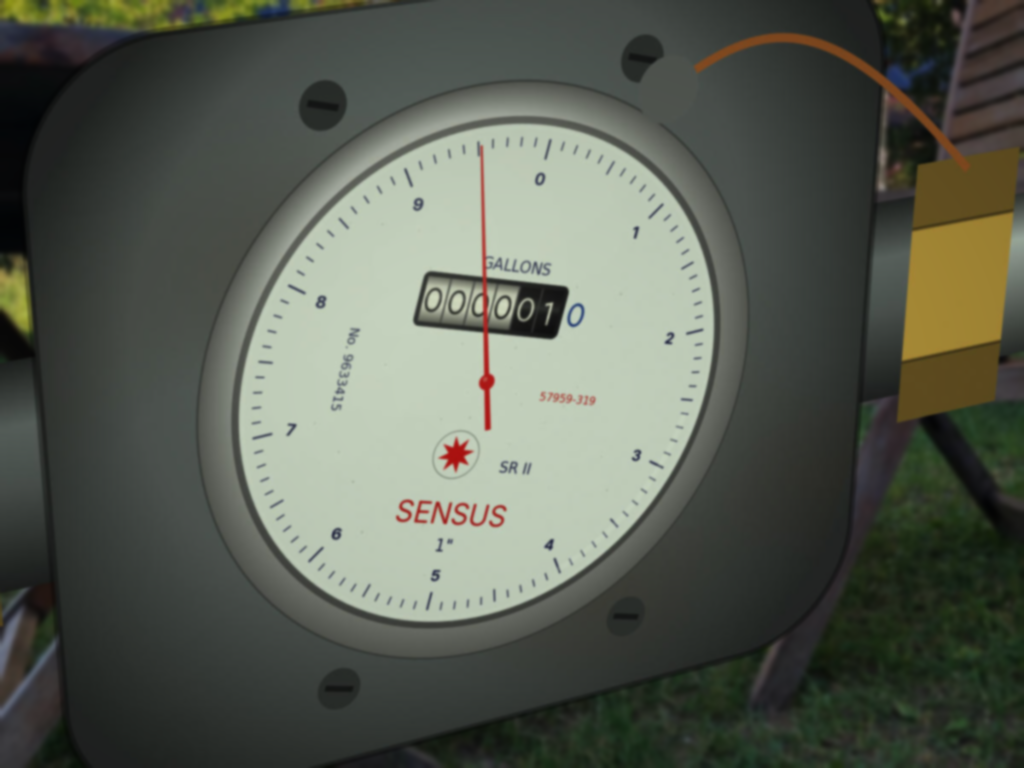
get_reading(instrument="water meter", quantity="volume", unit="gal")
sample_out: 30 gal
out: 9.5 gal
